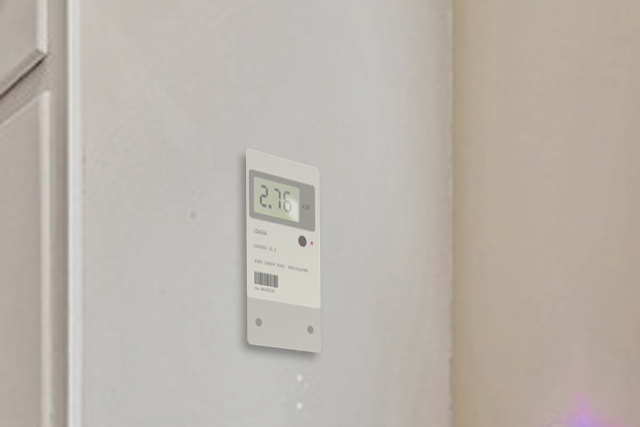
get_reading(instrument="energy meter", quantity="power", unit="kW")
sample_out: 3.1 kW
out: 2.76 kW
